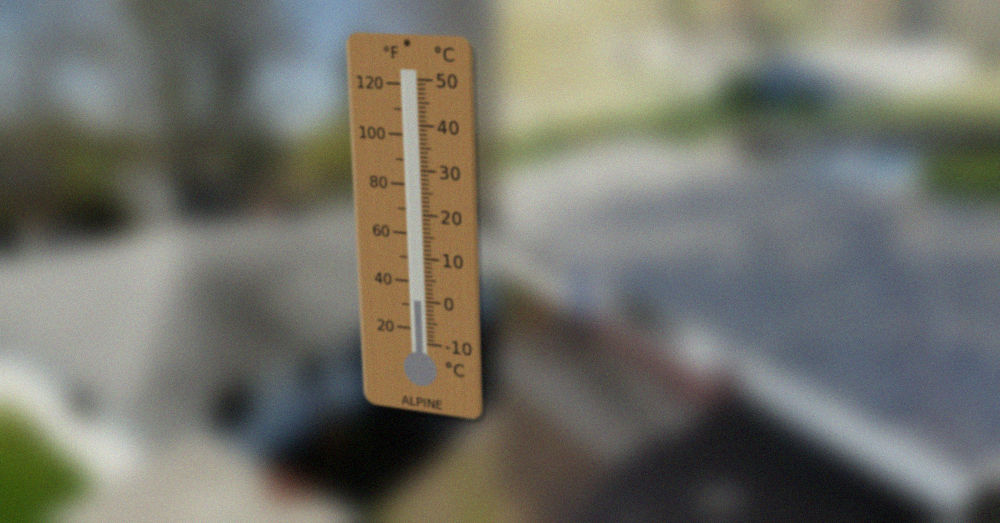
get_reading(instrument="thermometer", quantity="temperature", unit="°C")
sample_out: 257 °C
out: 0 °C
